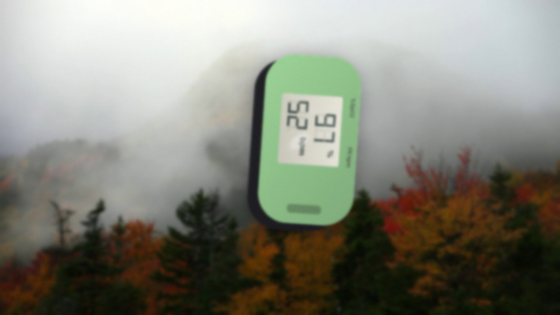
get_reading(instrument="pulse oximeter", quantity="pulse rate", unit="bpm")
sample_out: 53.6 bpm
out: 52 bpm
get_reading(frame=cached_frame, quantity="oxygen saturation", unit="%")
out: 97 %
